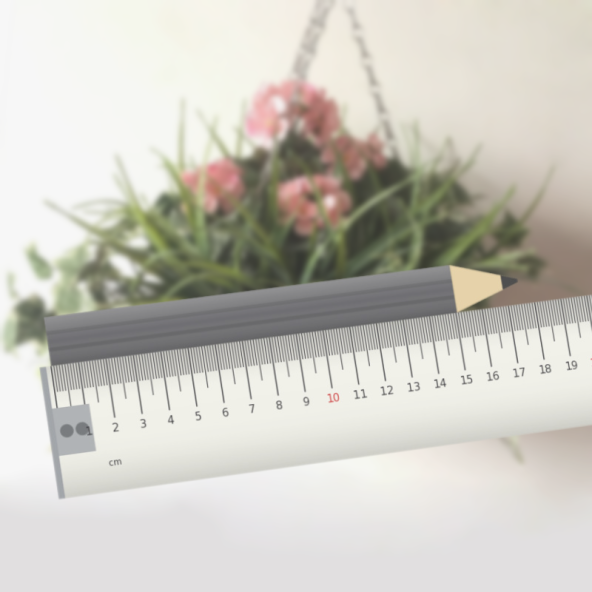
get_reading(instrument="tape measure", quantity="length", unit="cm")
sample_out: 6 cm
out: 17.5 cm
